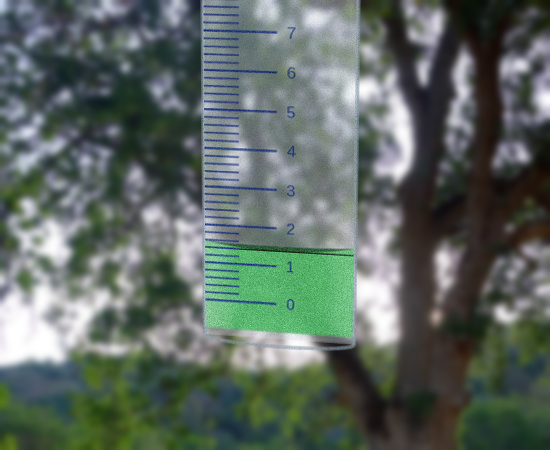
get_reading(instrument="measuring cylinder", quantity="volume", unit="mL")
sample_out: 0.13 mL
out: 1.4 mL
